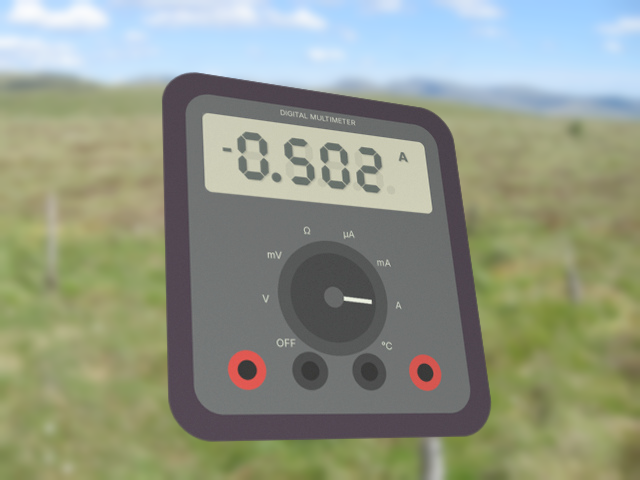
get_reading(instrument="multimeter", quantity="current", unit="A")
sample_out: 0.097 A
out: -0.502 A
